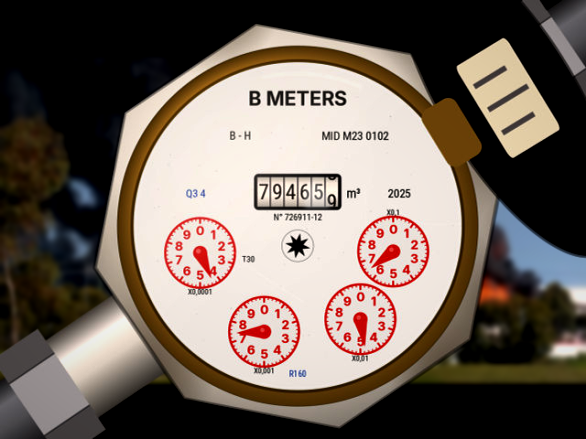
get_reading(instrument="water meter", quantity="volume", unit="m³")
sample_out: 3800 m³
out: 794658.6474 m³
